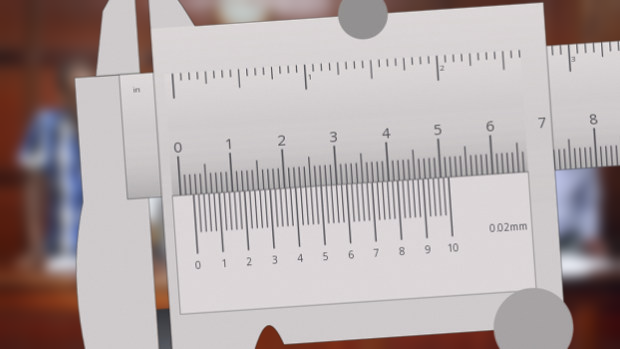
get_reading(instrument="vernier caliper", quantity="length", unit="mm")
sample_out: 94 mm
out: 2.5 mm
